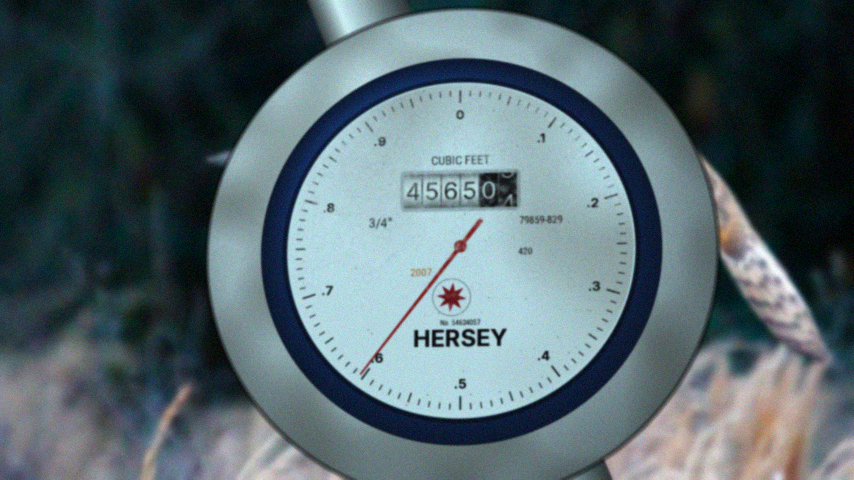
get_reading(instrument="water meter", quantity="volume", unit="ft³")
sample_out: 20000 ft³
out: 456503.60 ft³
